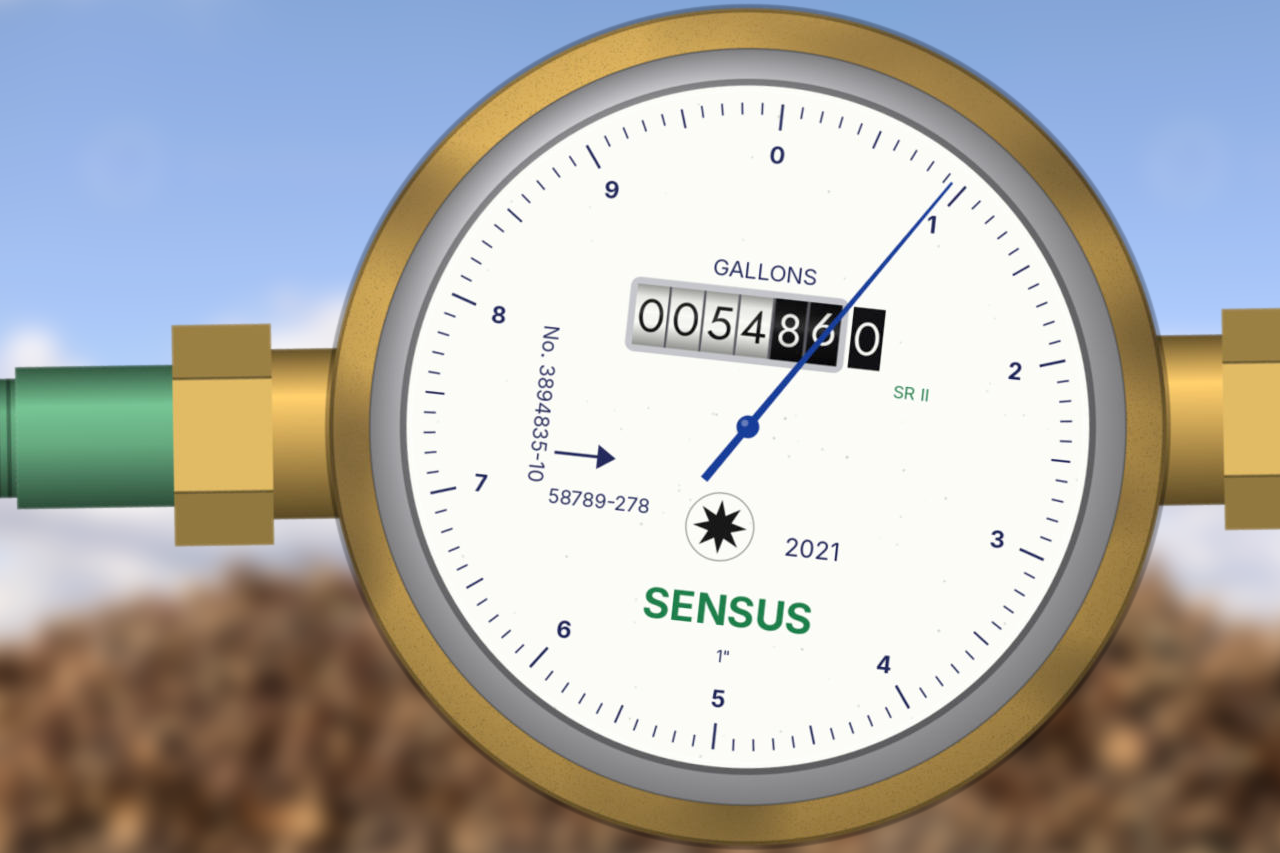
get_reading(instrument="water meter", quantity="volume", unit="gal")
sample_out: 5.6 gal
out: 54860.9 gal
